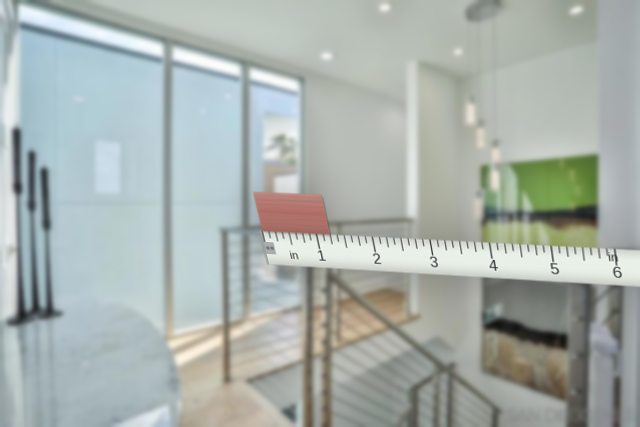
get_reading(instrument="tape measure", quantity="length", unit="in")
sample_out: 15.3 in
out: 1.25 in
